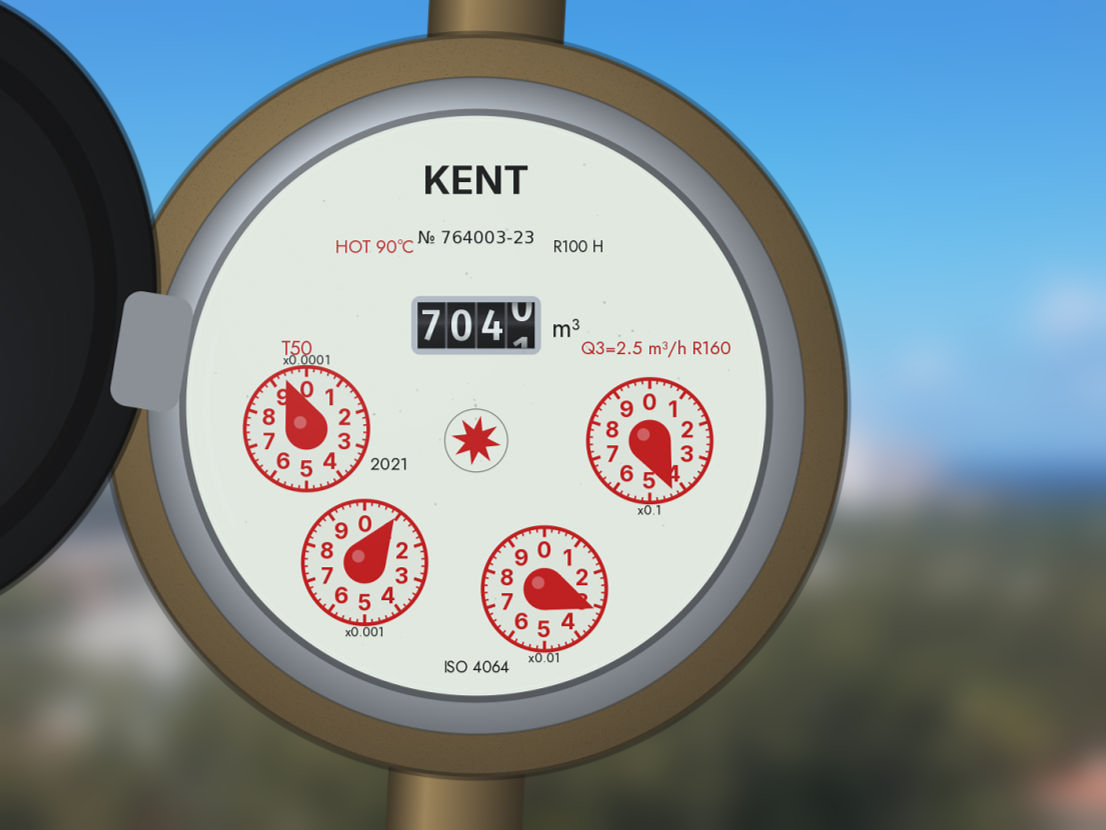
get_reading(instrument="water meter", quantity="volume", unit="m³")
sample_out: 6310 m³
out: 7040.4309 m³
